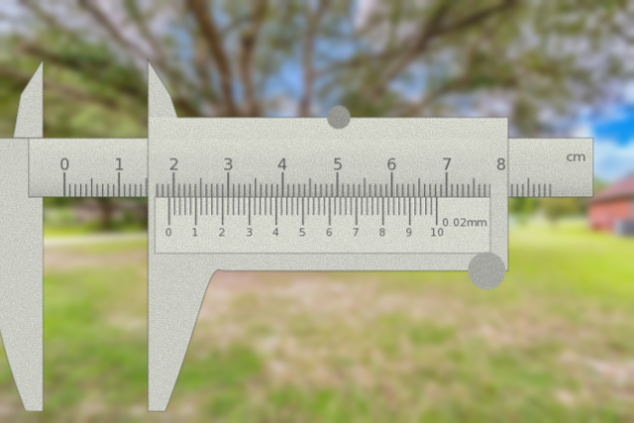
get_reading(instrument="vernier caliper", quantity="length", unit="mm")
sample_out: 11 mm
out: 19.2 mm
